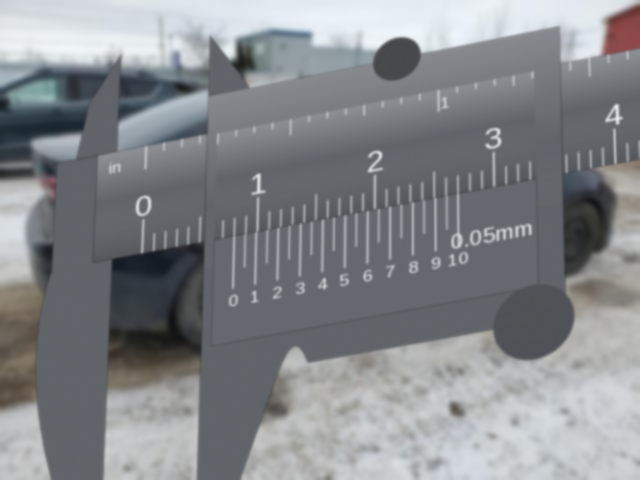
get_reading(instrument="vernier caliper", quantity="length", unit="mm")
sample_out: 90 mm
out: 8.0 mm
